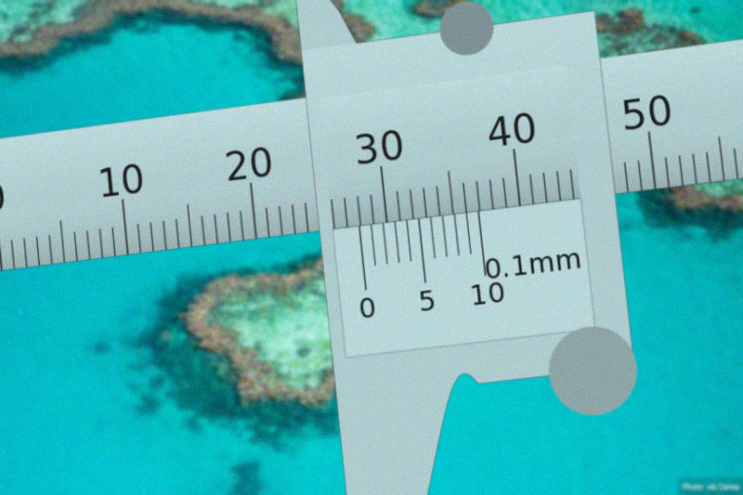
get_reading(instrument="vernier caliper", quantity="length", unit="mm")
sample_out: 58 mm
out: 27.9 mm
